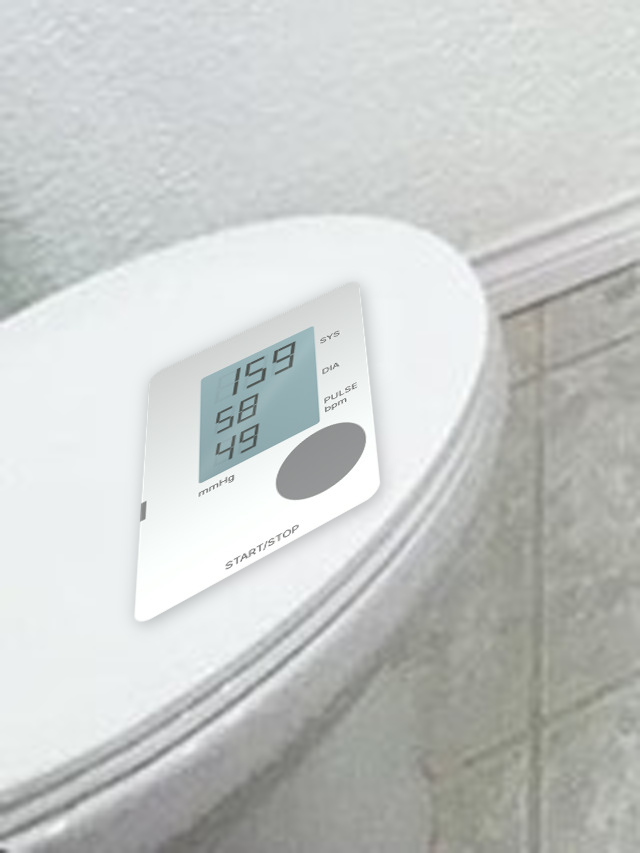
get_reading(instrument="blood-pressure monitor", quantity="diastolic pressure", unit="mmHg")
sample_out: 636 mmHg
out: 58 mmHg
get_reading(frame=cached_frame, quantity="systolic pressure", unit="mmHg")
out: 159 mmHg
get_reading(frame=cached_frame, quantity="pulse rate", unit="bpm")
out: 49 bpm
